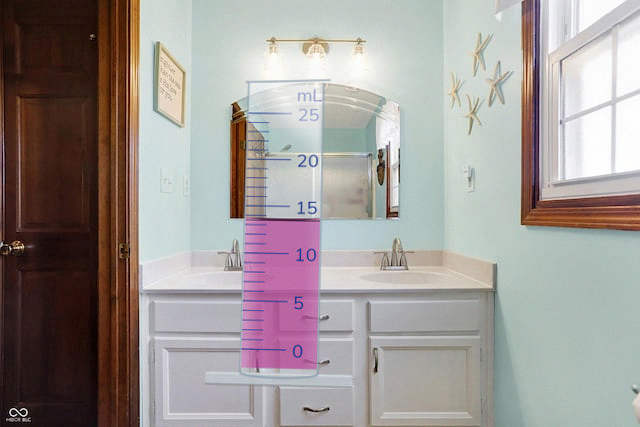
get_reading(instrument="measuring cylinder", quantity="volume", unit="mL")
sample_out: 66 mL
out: 13.5 mL
